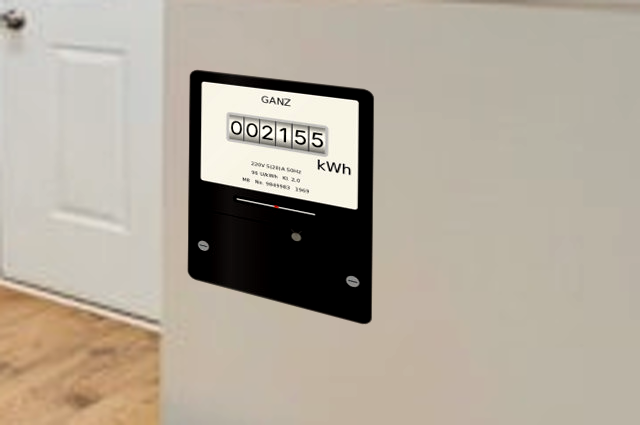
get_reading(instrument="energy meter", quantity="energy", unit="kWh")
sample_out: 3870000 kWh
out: 2155 kWh
